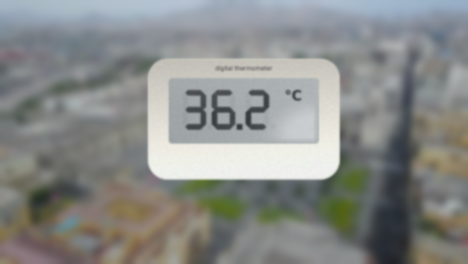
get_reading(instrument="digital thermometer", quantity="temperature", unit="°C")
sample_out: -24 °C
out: 36.2 °C
